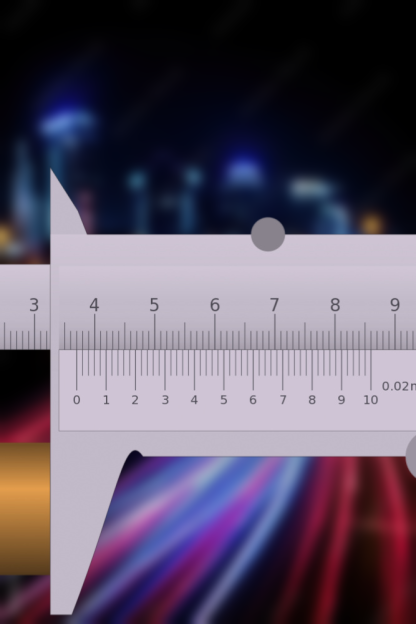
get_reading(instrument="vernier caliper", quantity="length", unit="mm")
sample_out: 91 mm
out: 37.0 mm
